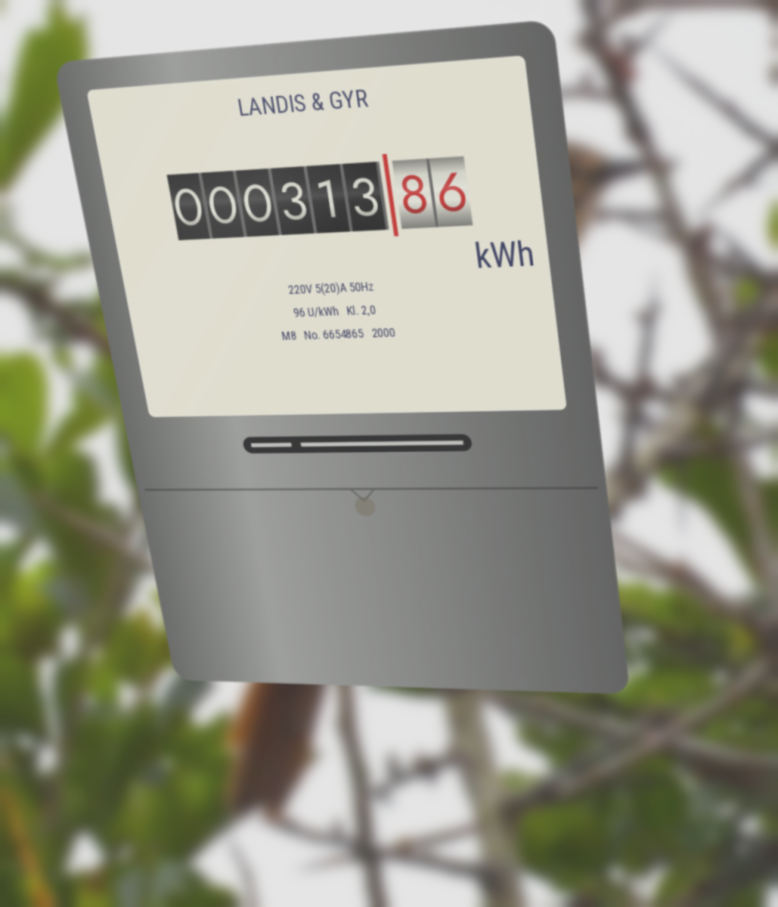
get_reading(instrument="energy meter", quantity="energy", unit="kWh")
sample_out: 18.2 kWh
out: 313.86 kWh
